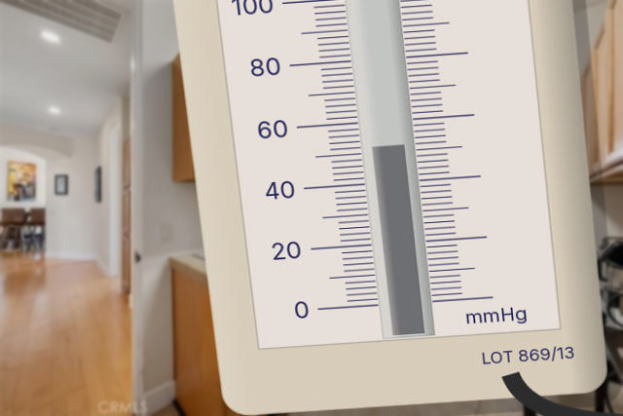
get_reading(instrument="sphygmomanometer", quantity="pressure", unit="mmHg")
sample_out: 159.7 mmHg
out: 52 mmHg
